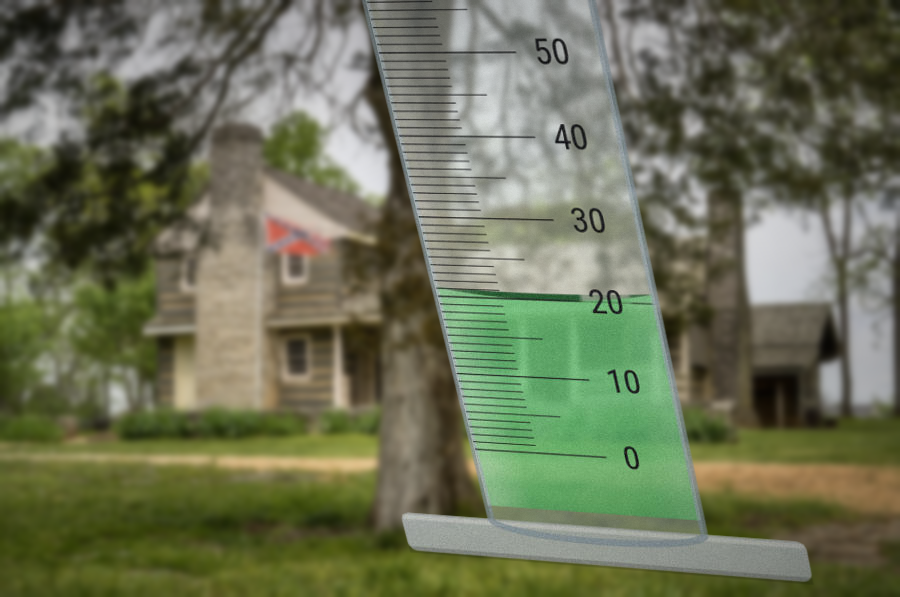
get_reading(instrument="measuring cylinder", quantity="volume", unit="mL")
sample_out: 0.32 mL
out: 20 mL
